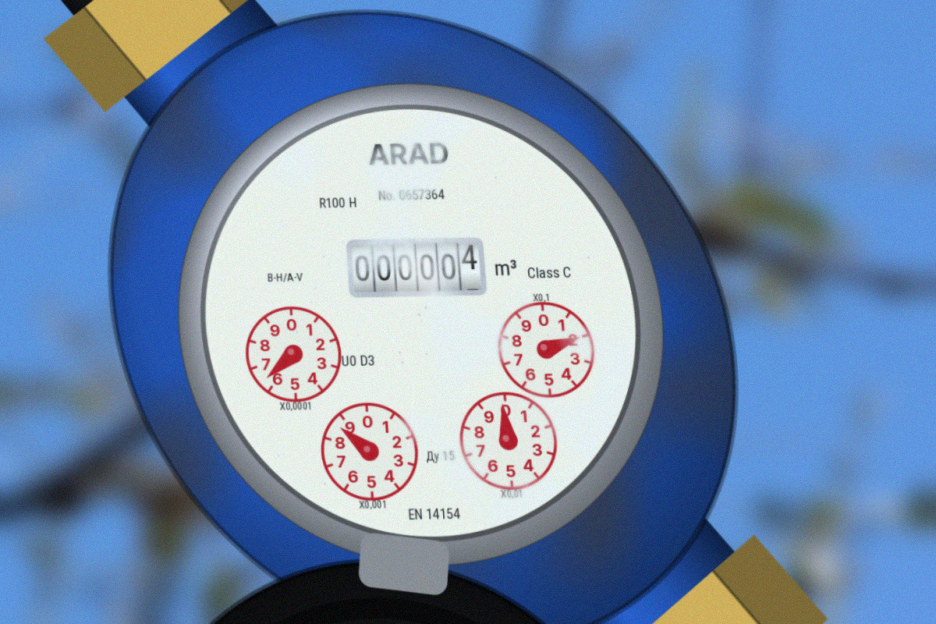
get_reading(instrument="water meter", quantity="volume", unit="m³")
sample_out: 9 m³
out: 4.1986 m³
